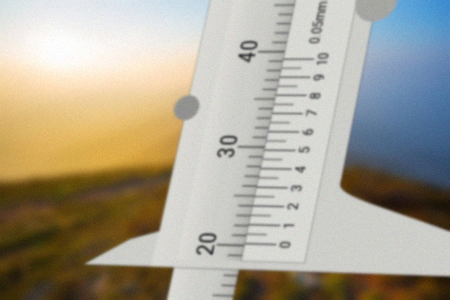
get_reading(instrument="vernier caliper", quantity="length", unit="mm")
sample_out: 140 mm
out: 20.2 mm
